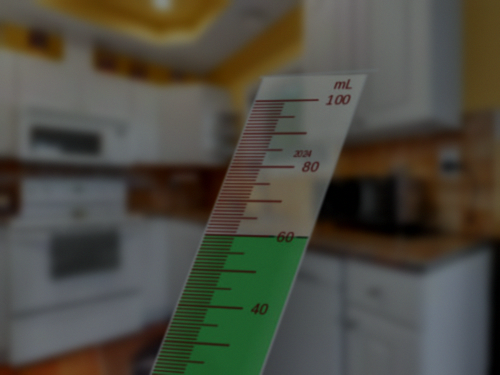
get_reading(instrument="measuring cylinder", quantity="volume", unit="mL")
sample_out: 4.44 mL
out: 60 mL
